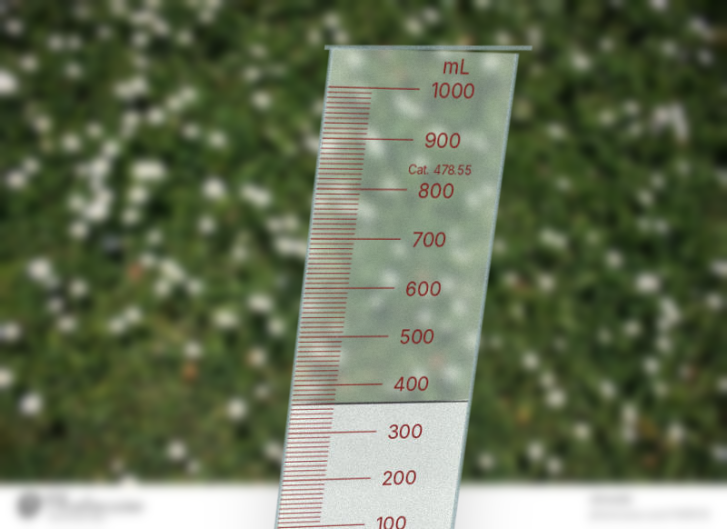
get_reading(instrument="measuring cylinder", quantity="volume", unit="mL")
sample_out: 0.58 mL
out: 360 mL
